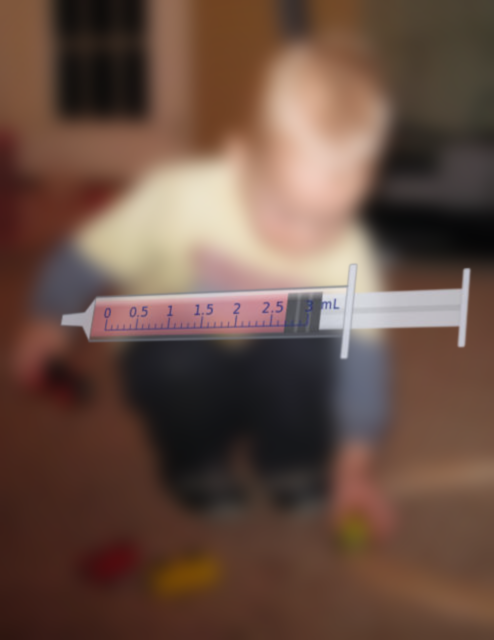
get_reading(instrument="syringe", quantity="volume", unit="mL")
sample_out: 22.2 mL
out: 2.7 mL
